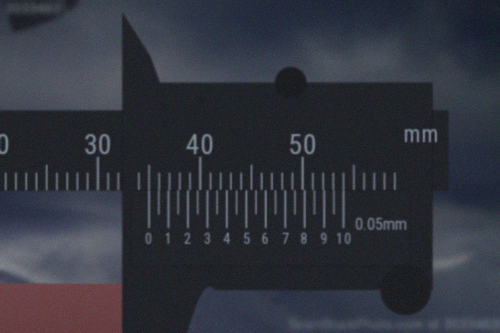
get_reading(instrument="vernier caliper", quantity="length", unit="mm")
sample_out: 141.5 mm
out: 35.0 mm
